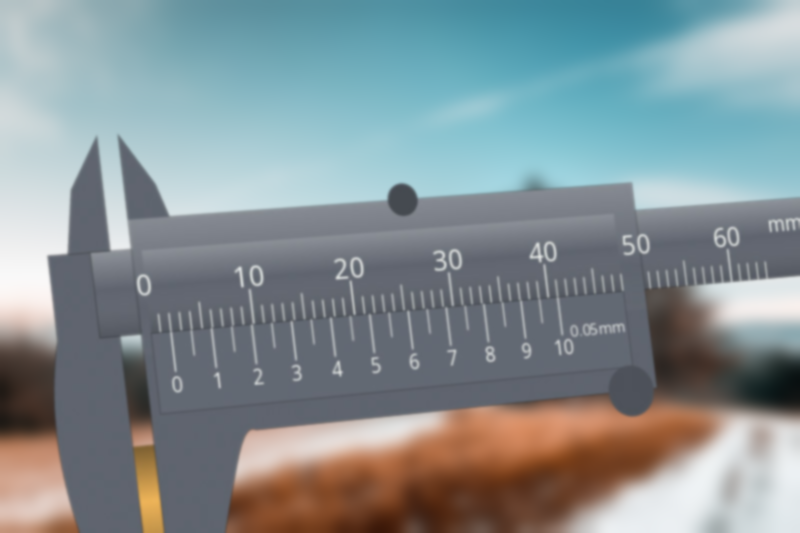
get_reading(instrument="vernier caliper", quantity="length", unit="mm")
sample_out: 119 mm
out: 2.0 mm
